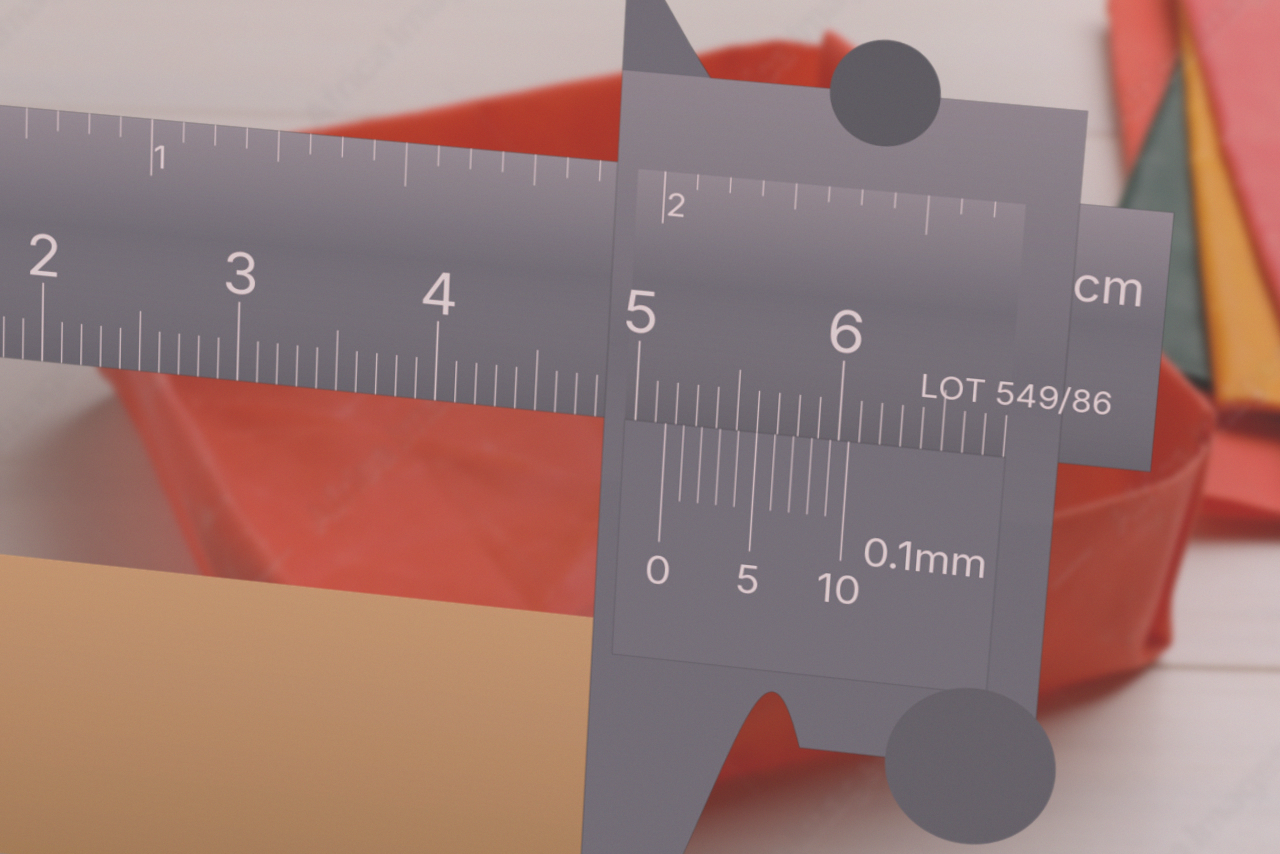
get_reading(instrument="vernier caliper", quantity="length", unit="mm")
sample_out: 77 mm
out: 51.5 mm
